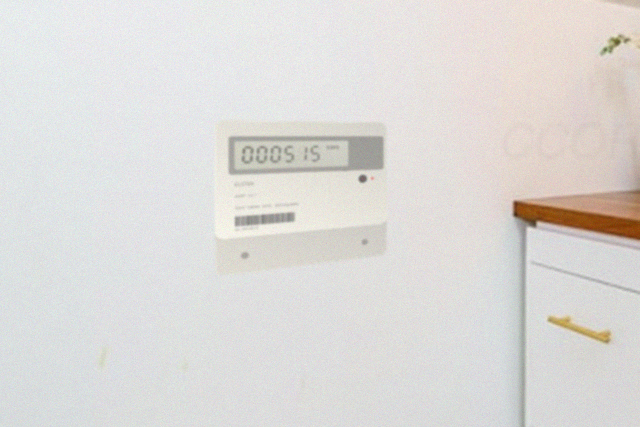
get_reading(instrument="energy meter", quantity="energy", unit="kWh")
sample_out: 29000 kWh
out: 515 kWh
